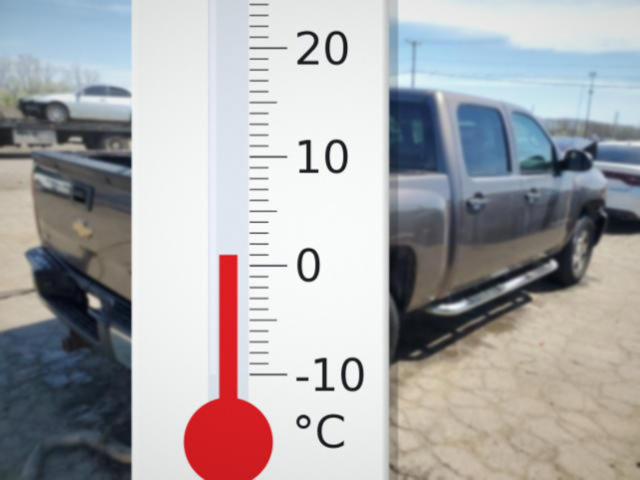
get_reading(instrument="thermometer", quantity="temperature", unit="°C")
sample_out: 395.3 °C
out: 1 °C
